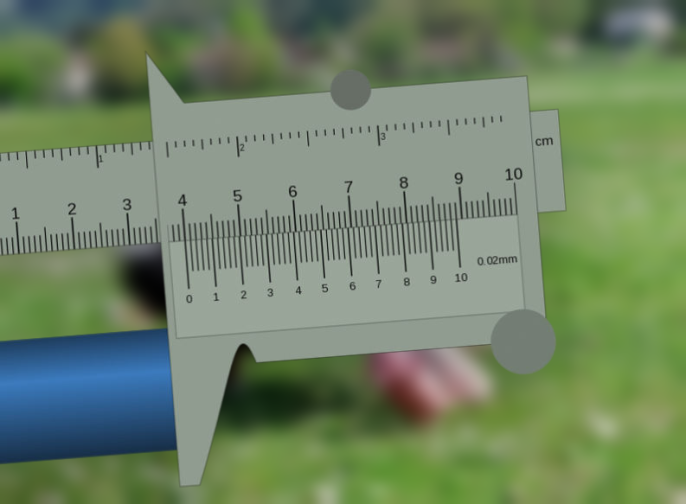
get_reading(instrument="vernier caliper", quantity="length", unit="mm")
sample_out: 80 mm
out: 40.0 mm
